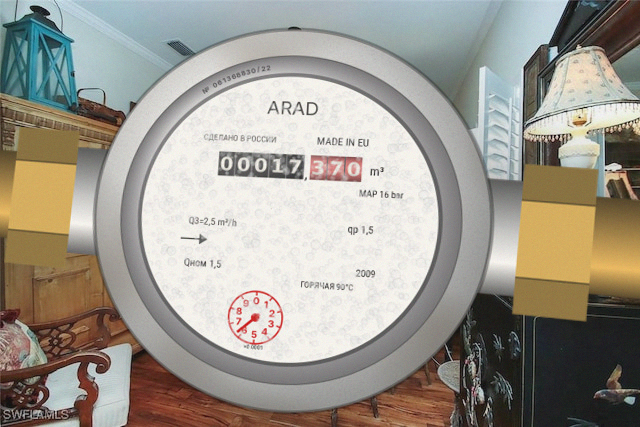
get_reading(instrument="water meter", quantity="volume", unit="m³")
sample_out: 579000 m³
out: 17.3706 m³
